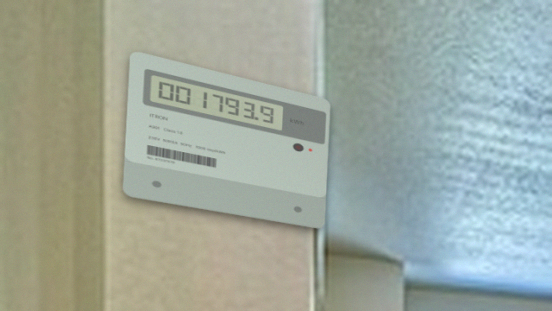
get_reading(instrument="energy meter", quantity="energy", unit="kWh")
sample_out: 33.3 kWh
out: 1793.9 kWh
